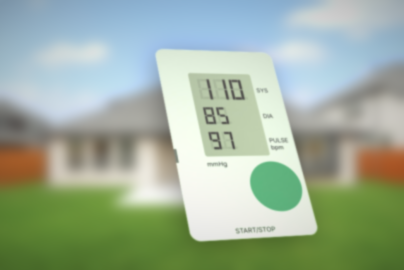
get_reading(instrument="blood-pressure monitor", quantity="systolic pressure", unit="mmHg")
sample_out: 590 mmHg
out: 110 mmHg
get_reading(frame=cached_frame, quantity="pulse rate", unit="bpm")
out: 97 bpm
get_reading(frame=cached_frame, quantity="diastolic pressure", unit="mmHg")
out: 85 mmHg
